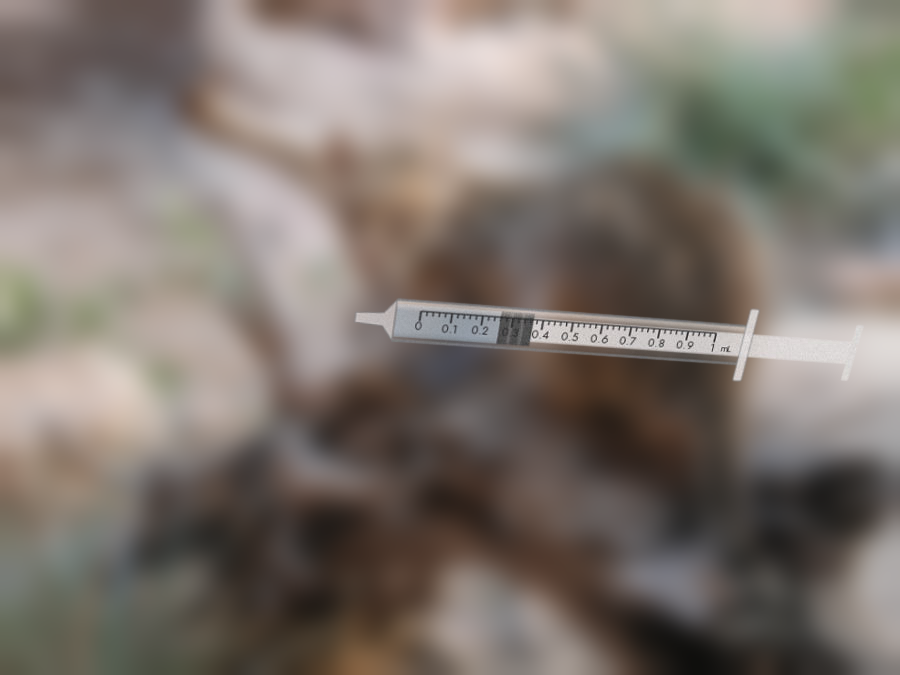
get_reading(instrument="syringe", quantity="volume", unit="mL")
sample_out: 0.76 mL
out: 0.26 mL
